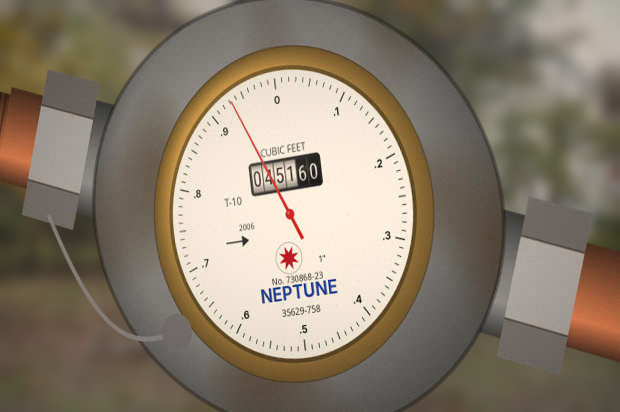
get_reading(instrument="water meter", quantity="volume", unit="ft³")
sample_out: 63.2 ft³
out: 45159.93 ft³
